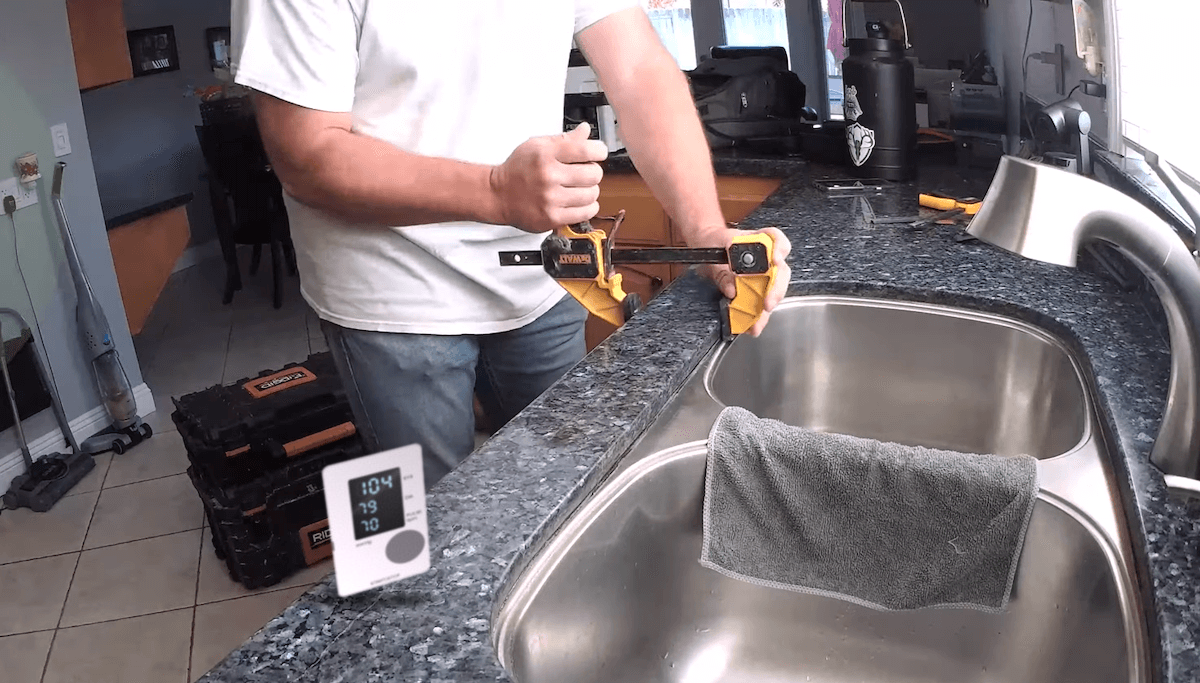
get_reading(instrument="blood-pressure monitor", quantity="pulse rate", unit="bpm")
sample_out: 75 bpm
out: 70 bpm
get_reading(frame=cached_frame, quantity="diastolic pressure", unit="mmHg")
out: 79 mmHg
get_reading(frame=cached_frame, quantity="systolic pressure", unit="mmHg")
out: 104 mmHg
